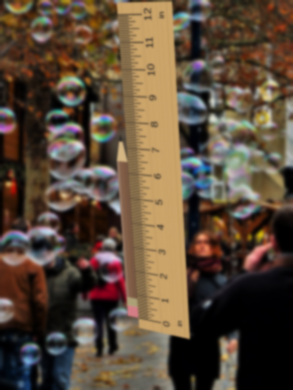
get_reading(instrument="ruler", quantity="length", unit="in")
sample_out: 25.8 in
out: 7.5 in
